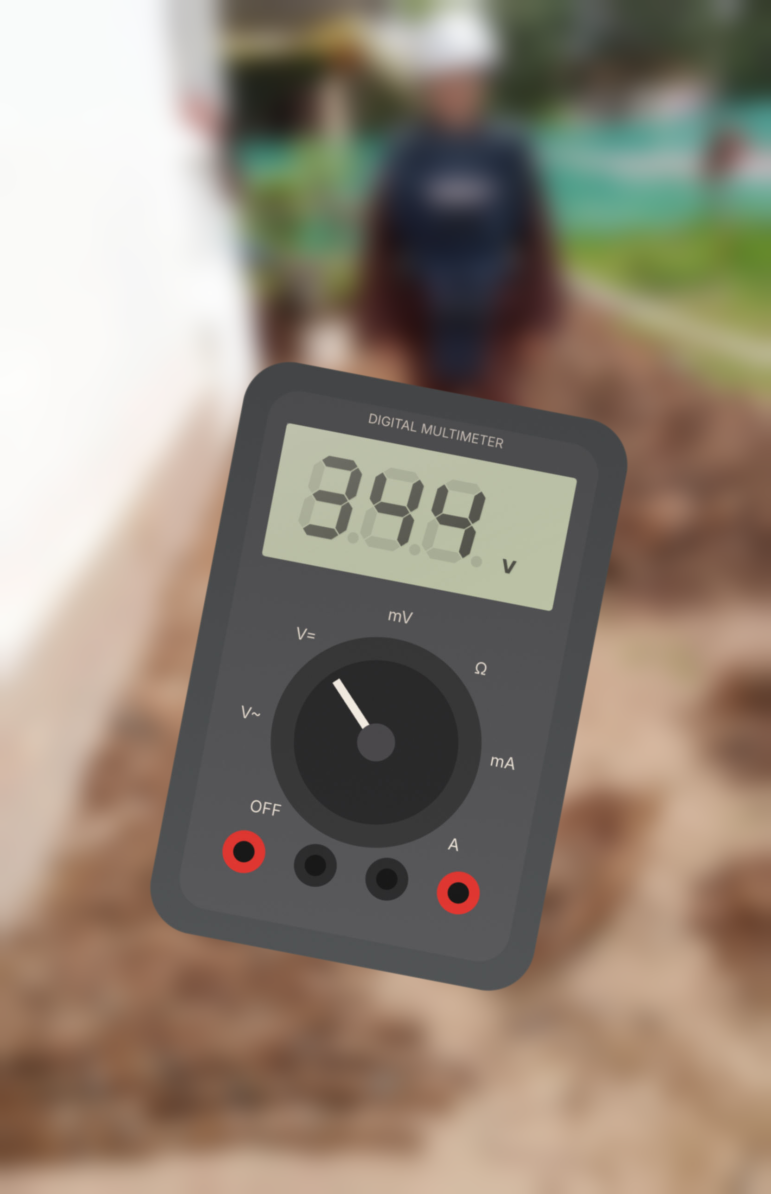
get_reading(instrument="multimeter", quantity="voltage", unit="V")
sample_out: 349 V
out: 344 V
